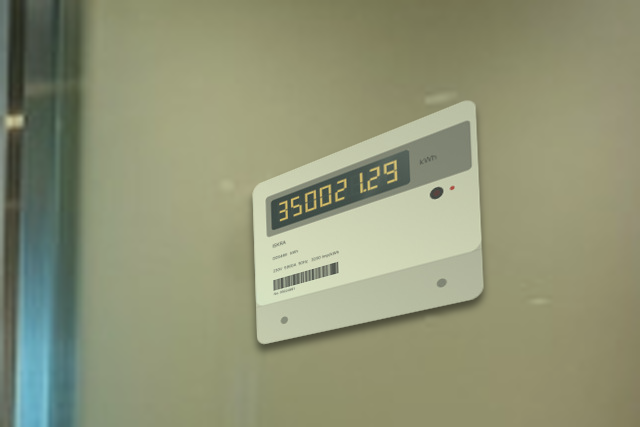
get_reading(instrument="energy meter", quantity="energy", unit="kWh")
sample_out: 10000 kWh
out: 350021.29 kWh
